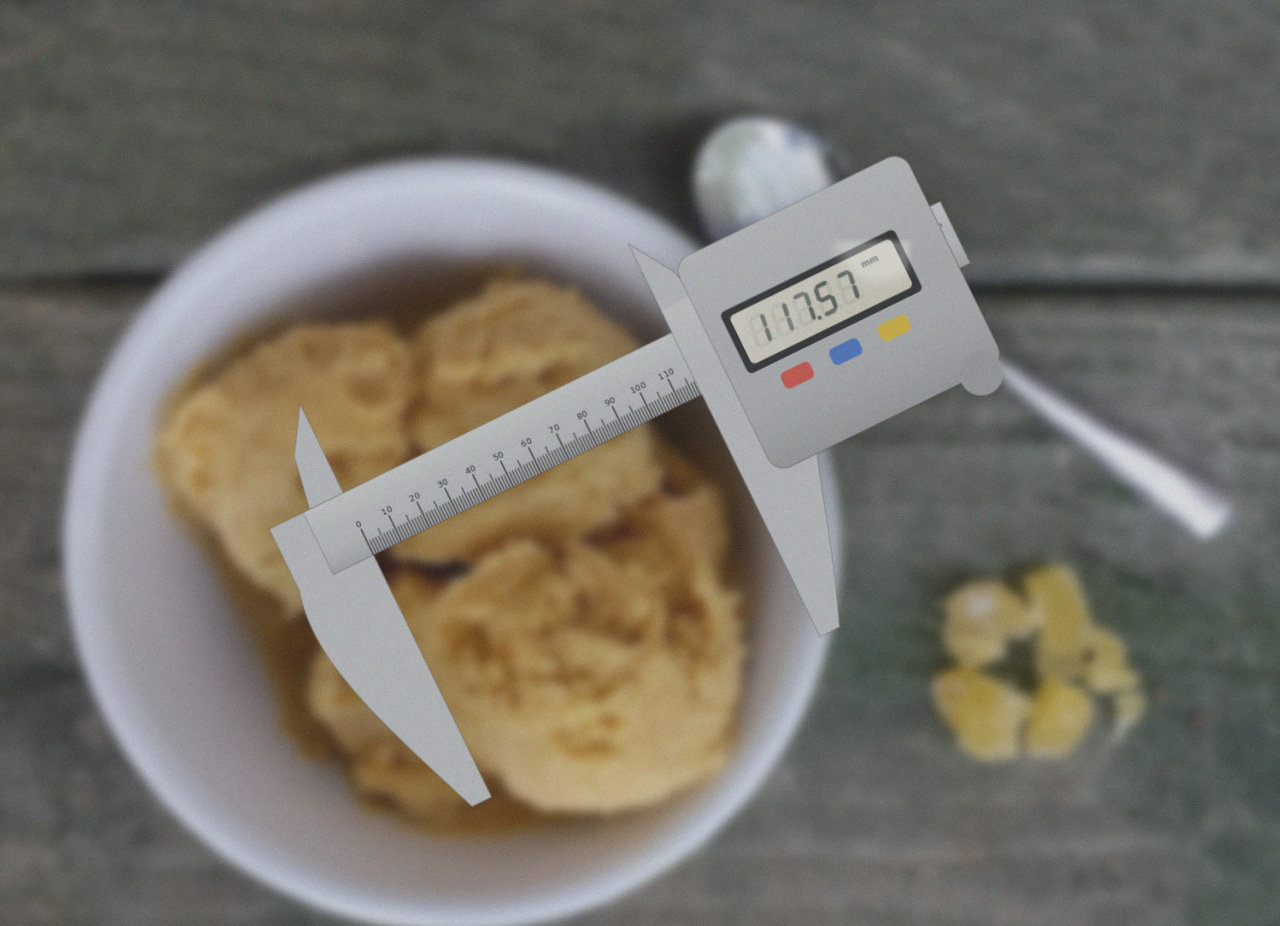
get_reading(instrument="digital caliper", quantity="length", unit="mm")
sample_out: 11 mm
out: 117.57 mm
